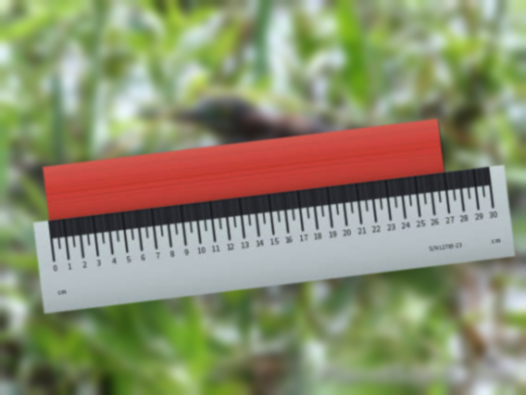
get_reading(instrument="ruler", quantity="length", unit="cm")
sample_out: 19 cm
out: 27 cm
